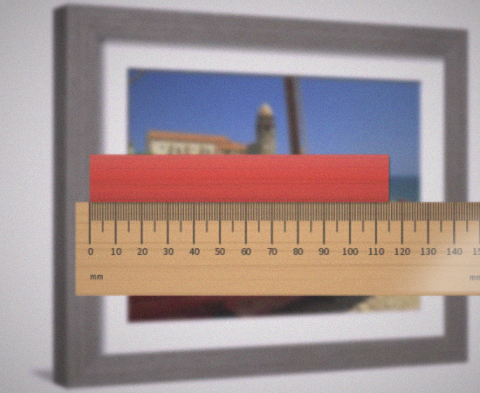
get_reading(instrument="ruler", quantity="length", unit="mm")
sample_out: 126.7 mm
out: 115 mm
